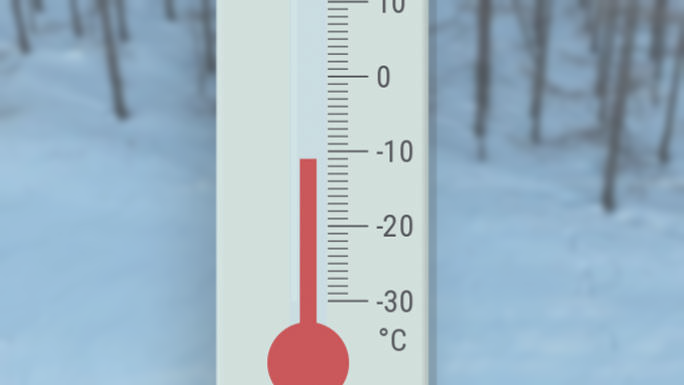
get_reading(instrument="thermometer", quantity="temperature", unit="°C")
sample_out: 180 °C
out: -11 °C
